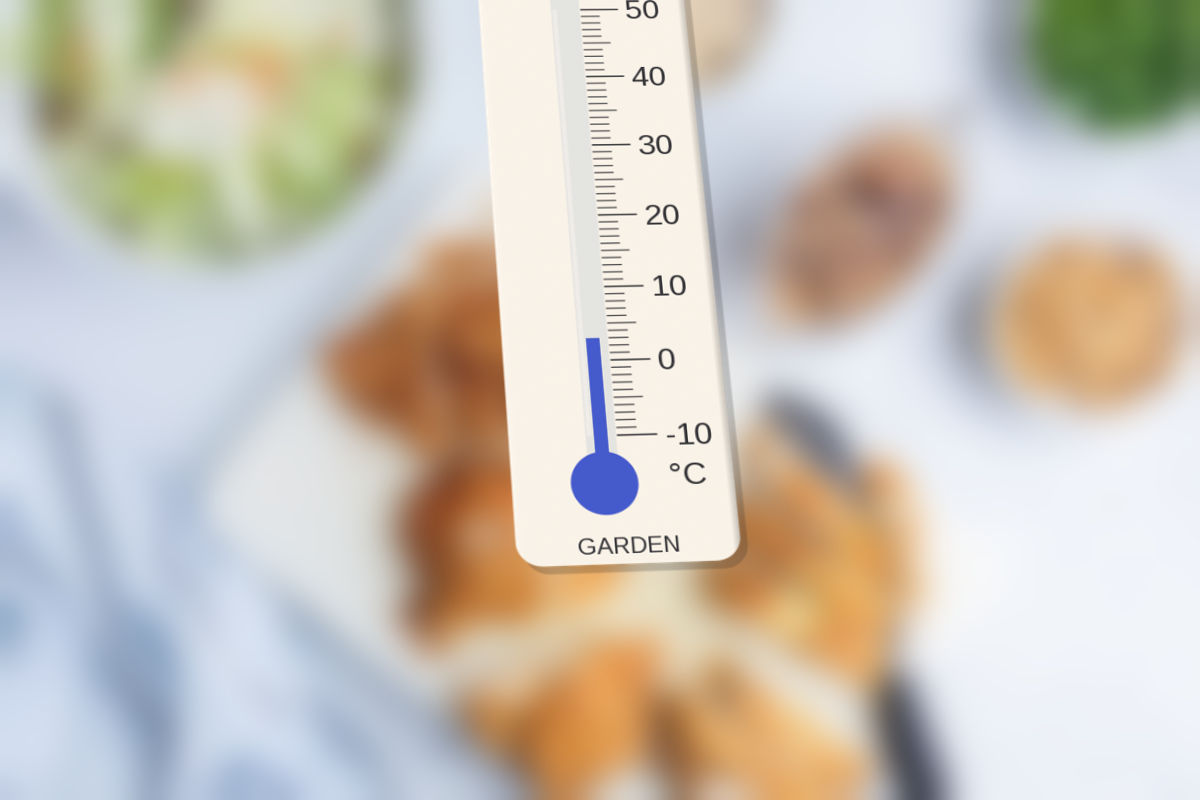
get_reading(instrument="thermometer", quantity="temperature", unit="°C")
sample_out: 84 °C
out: 3 °C
